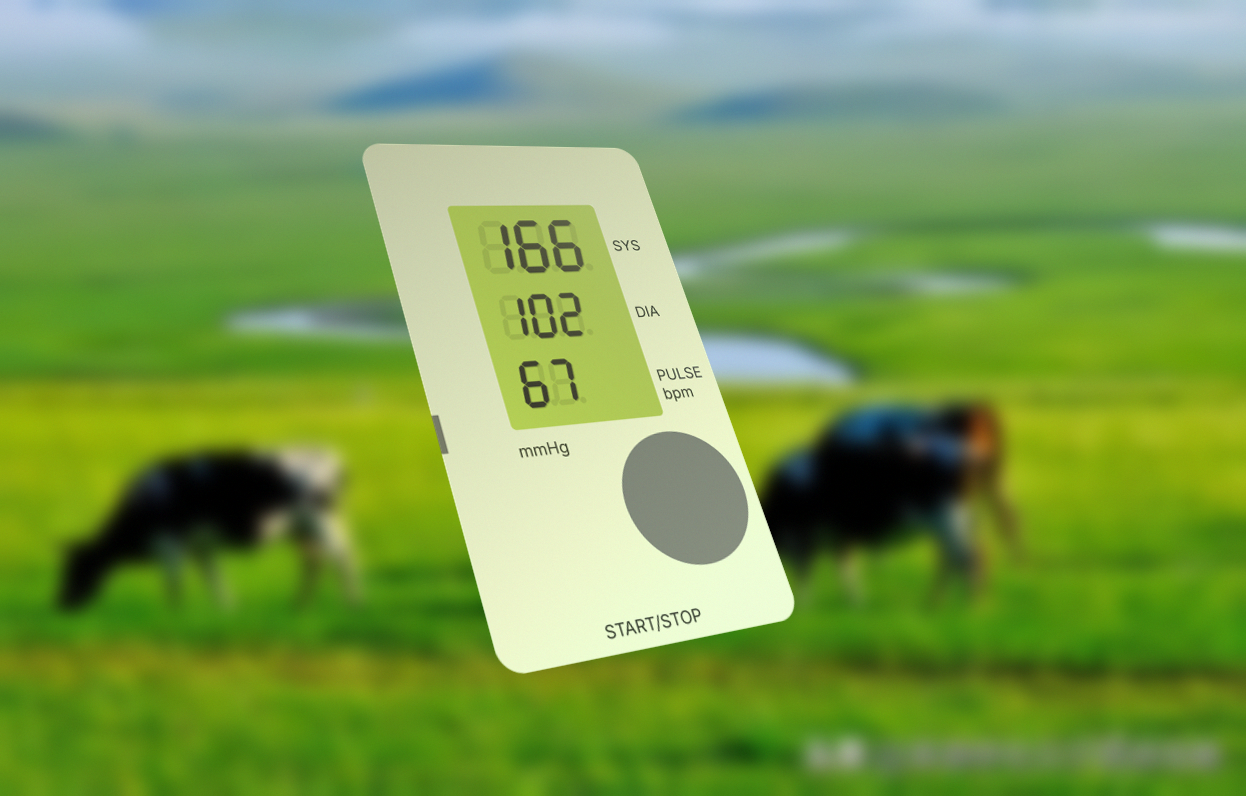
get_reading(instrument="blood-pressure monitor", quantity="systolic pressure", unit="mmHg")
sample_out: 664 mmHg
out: 166 mmHg
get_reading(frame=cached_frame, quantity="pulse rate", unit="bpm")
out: 67 bpm
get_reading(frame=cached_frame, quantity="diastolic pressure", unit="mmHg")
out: 102 mmHg
